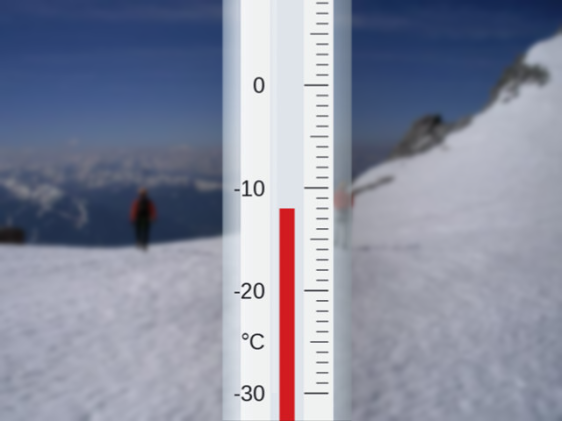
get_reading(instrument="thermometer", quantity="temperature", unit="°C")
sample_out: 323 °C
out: -12 °C
